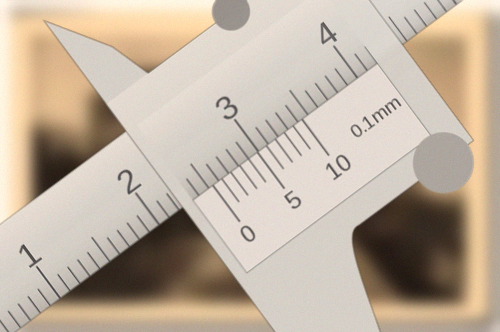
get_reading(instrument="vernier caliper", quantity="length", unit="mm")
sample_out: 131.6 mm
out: 25.4 mm
